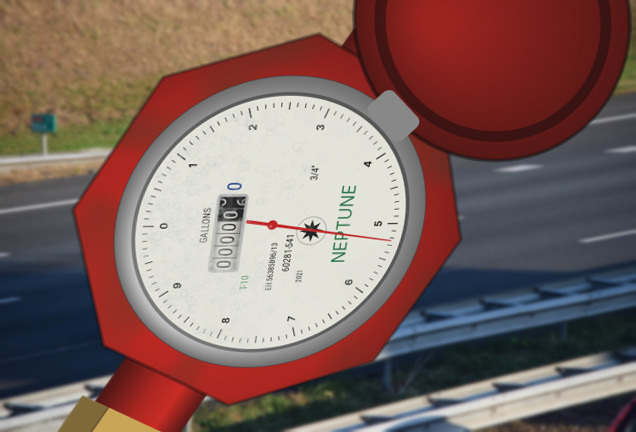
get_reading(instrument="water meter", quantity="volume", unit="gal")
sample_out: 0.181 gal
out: 55.2 gal
